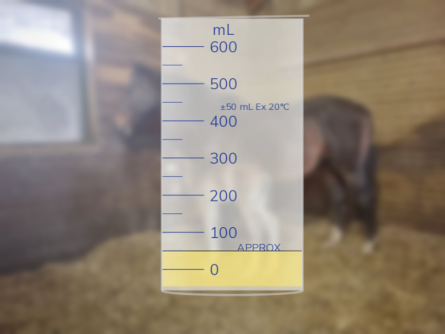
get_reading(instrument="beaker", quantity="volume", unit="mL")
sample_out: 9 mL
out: 50 mL
